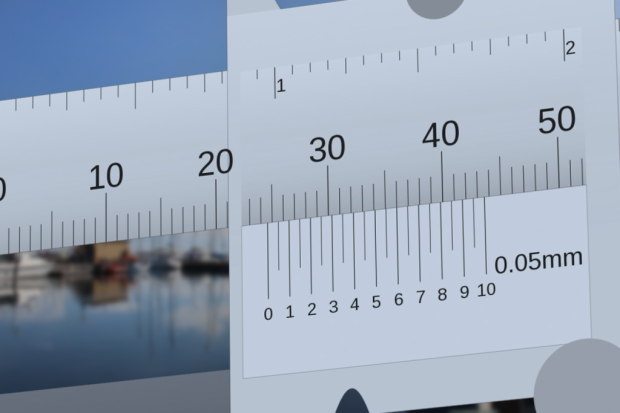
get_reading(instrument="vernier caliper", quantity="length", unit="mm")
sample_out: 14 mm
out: 24.6 mm
